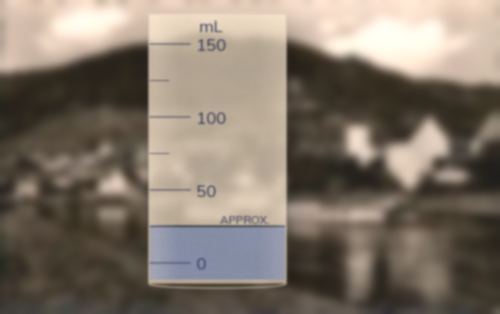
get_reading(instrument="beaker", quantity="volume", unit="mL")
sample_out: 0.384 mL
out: 25 mL
